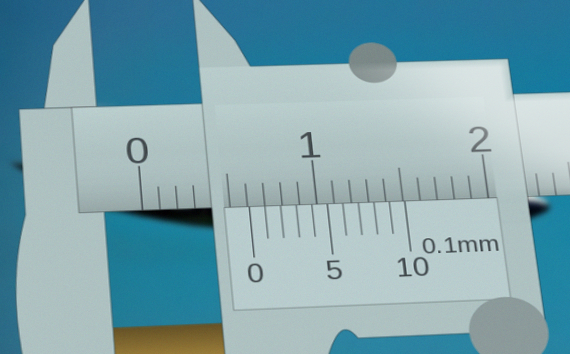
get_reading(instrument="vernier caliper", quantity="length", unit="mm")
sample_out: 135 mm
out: 6.1 mm
